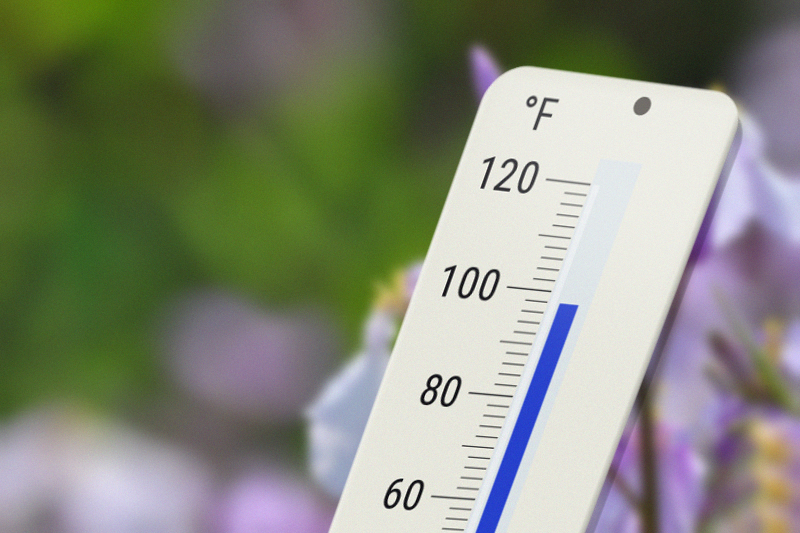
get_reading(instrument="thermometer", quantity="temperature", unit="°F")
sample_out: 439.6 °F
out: 98 °F
